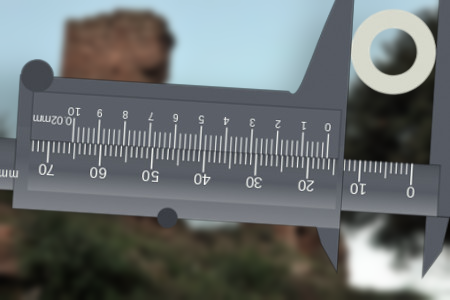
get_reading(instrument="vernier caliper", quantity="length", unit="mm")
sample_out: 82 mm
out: 16.4 mm
